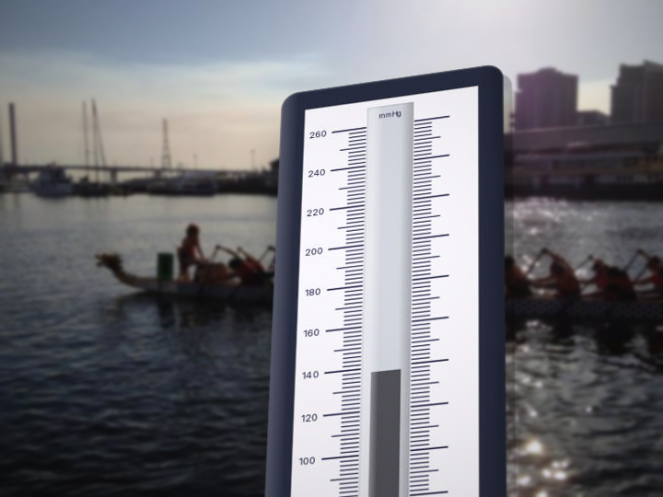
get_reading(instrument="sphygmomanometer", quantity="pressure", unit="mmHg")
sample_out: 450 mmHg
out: 138 mmHg
